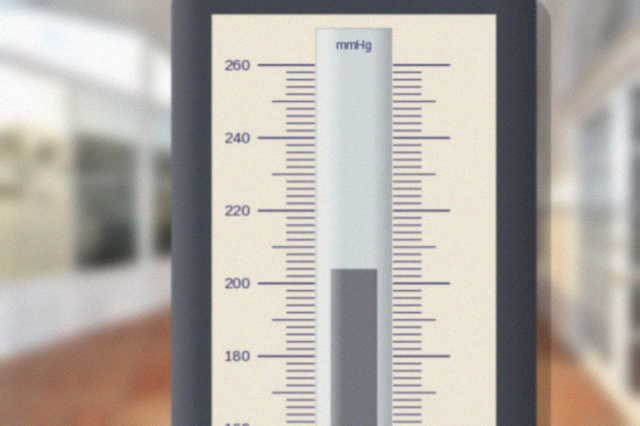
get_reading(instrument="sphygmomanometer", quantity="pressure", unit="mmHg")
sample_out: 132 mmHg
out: 204 mmHg
